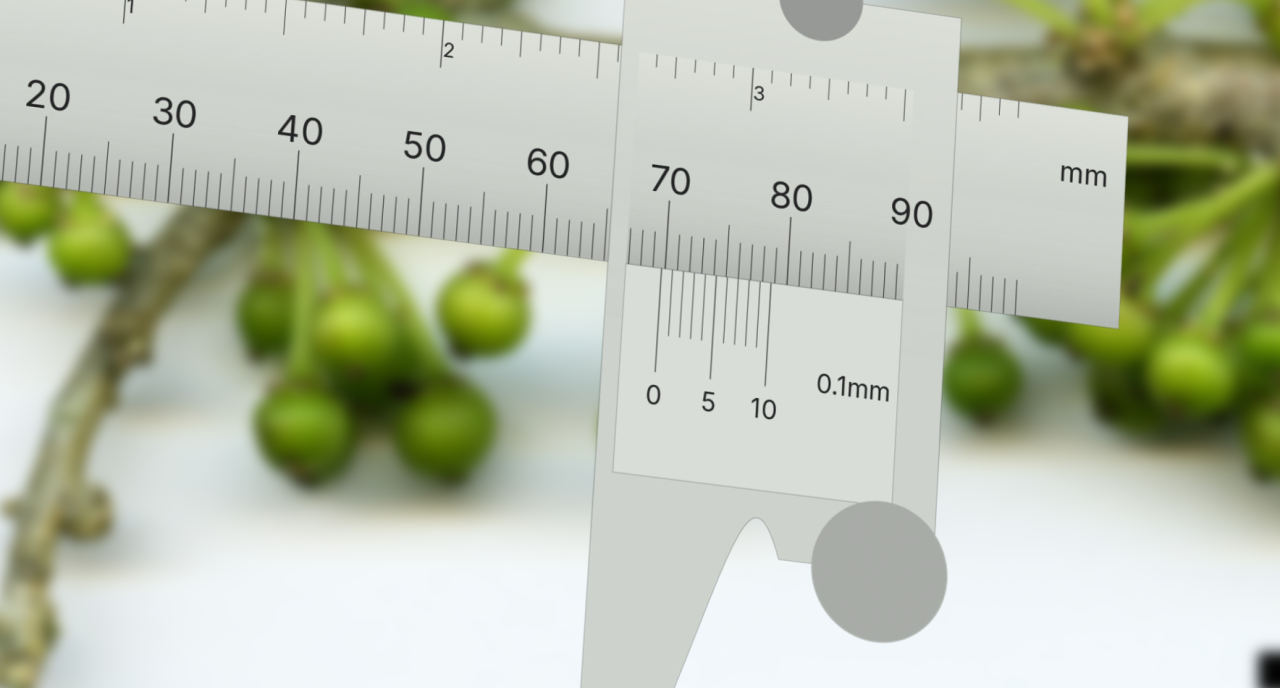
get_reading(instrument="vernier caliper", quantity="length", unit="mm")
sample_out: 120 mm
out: 69.7 mm
